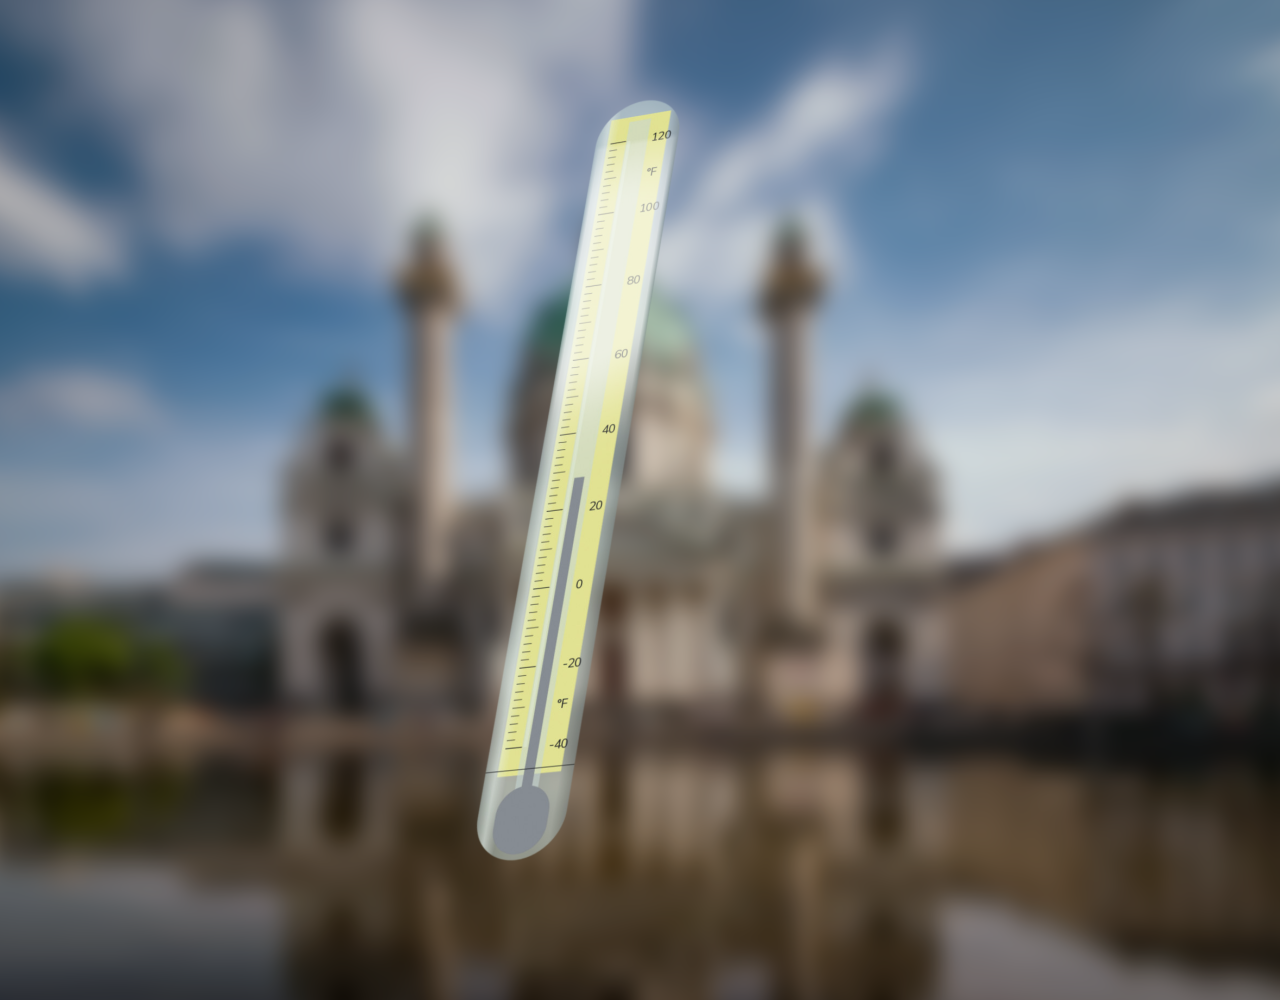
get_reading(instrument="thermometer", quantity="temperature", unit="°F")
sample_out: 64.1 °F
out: 28 °F
